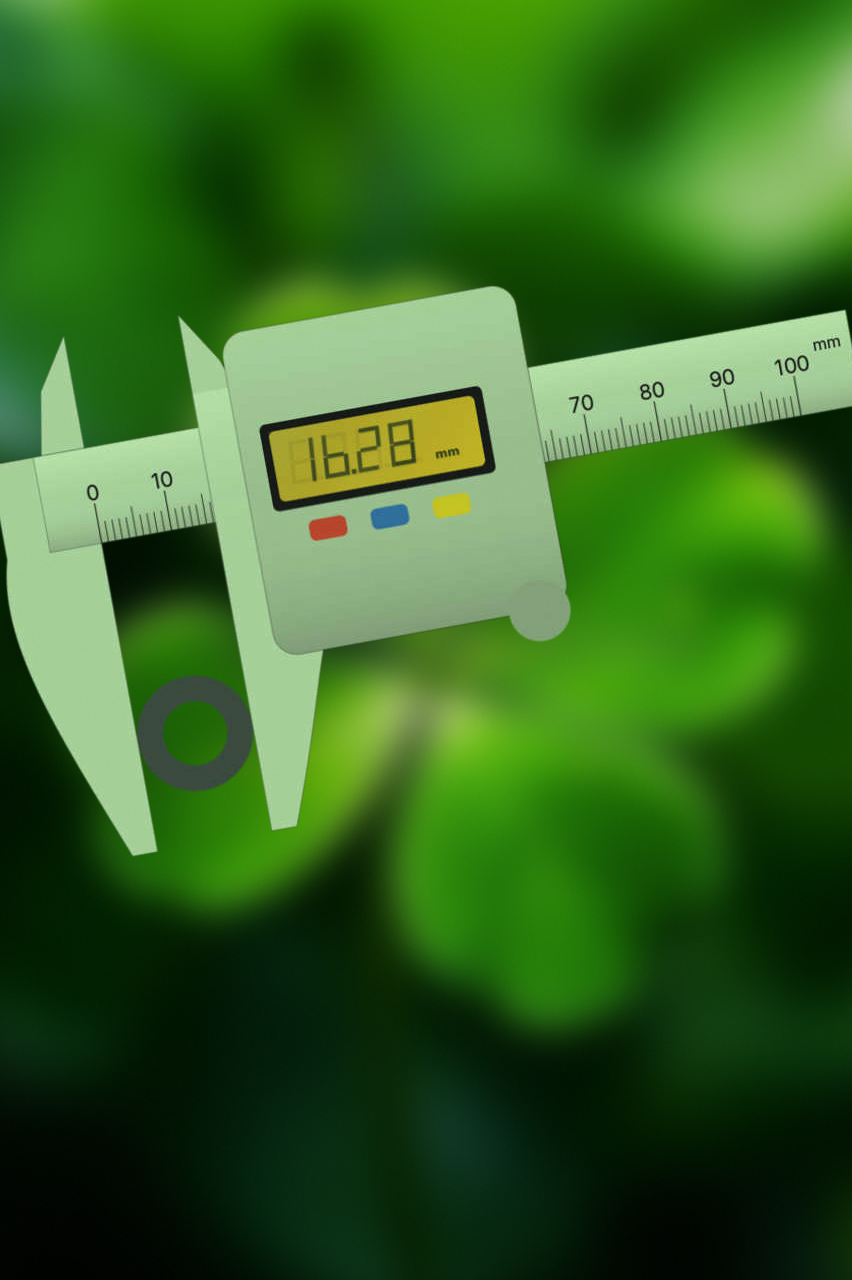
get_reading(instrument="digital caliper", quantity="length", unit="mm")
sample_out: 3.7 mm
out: 16.28 mm
